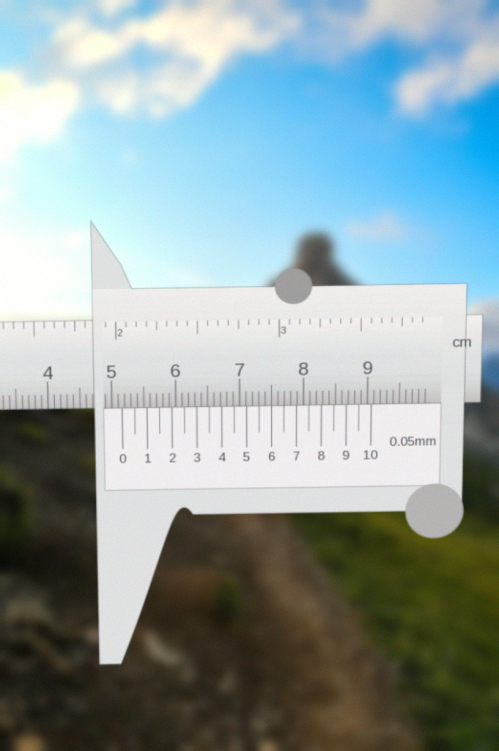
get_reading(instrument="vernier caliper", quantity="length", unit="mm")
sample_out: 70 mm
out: 51.6 mm
